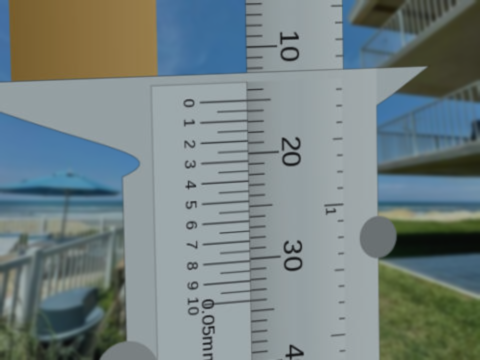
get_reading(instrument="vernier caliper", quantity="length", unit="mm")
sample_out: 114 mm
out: 15.0 mm
